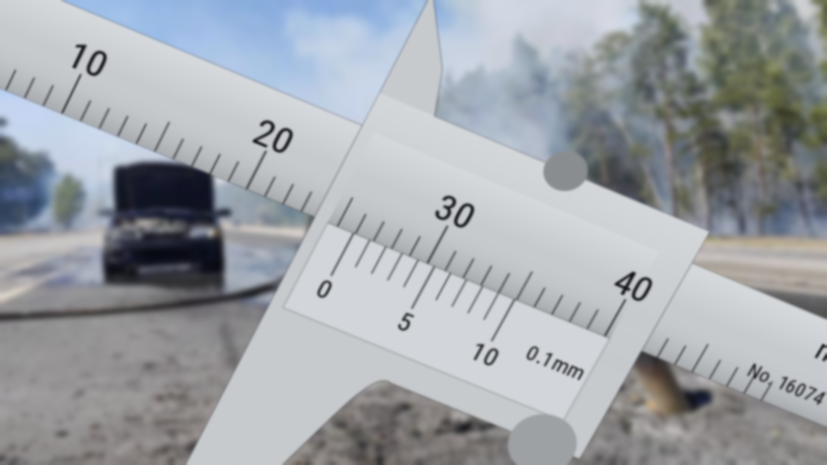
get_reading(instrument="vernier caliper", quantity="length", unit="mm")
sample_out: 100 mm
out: 25.9 mm
